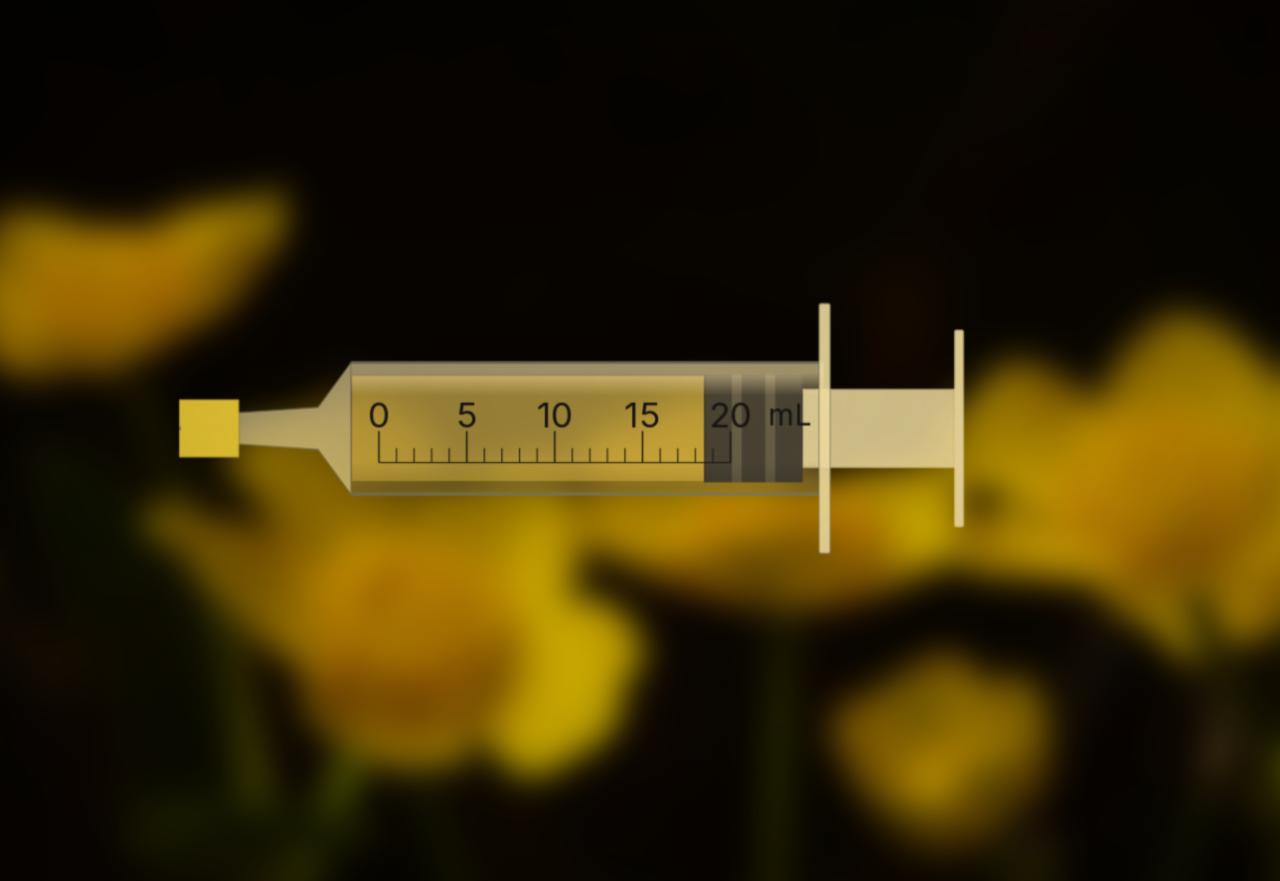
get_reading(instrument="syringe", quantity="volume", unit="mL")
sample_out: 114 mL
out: 18.5 mL
